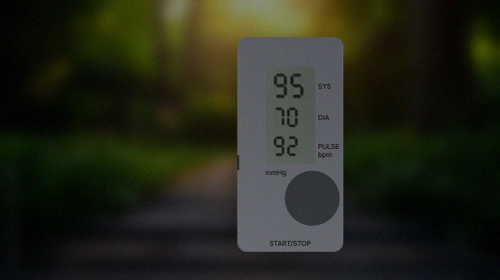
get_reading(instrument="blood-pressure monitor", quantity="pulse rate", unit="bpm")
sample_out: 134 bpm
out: 92 bpm
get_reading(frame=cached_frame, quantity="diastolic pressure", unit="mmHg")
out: 70 mmHg
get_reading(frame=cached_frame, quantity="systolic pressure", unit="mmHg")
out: 95 mmHg
